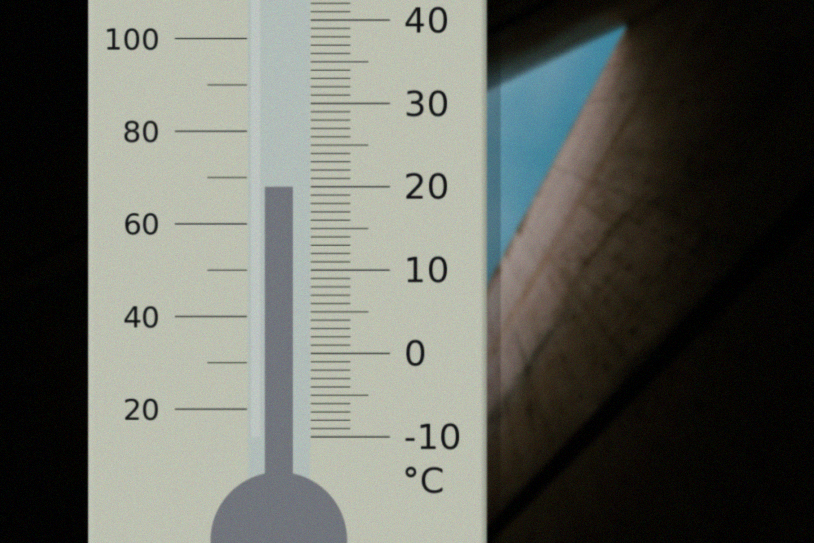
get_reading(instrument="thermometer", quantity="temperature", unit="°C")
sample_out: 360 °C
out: 20 °C
